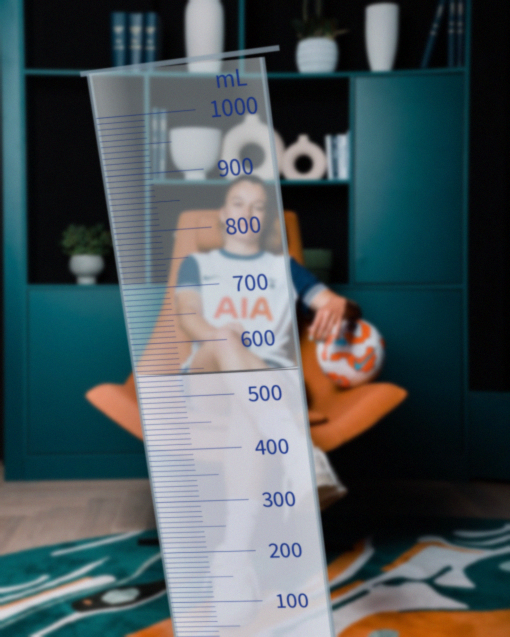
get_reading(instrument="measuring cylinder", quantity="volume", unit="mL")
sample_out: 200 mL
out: 540 mL
